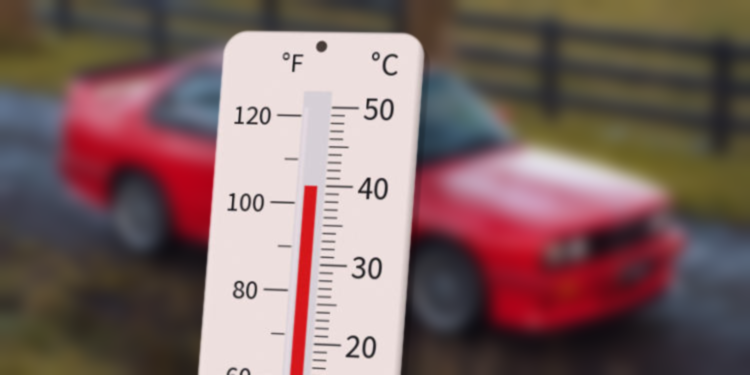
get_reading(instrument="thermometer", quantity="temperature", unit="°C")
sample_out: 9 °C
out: 40 °C
